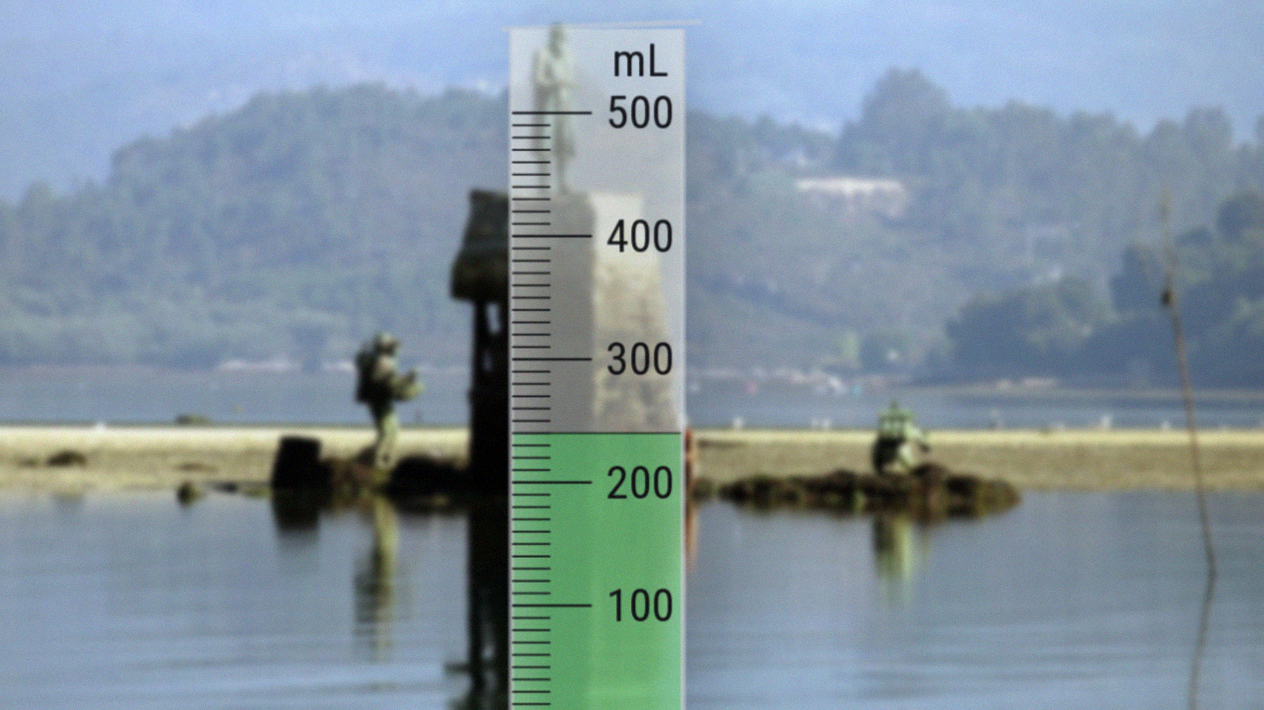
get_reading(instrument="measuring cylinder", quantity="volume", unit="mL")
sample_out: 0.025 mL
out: 240 mL
